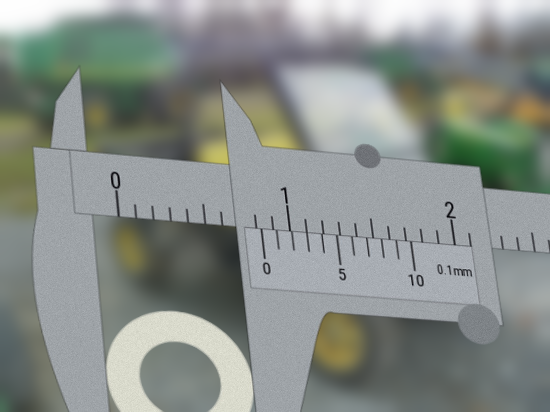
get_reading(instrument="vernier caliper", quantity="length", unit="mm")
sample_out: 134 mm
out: 8.3 mm
